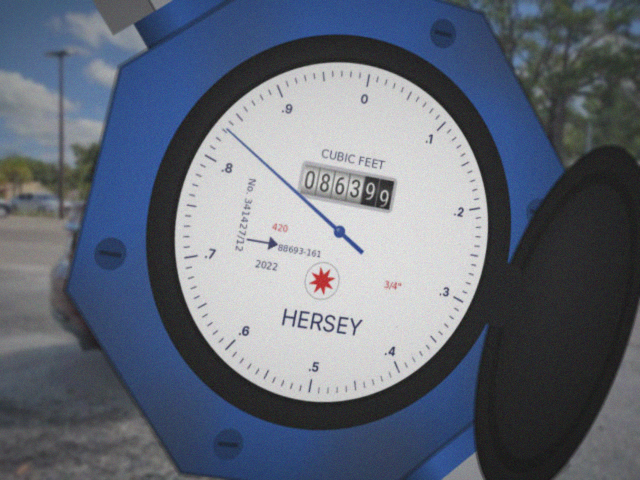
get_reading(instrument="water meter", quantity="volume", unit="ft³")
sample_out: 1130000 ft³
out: 86398.83 ft³
